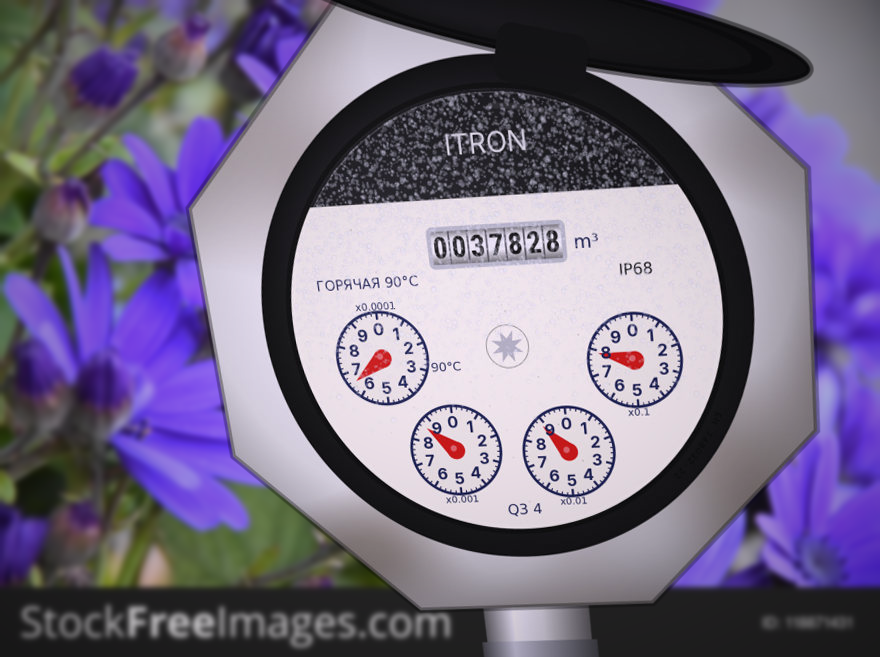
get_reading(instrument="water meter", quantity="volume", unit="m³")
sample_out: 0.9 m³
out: 37828.7886 m³
